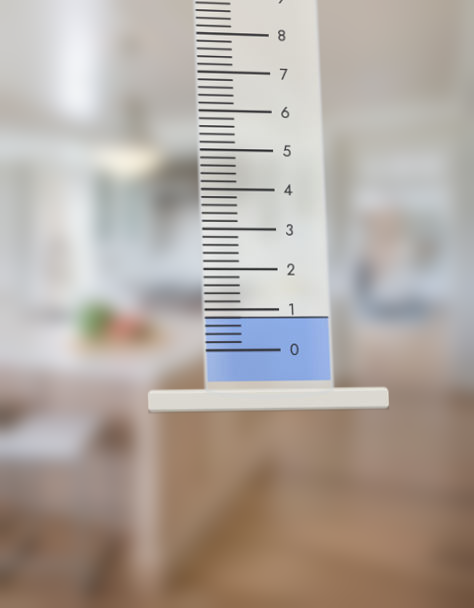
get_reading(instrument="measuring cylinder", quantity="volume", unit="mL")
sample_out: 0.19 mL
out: 0.8 mL
